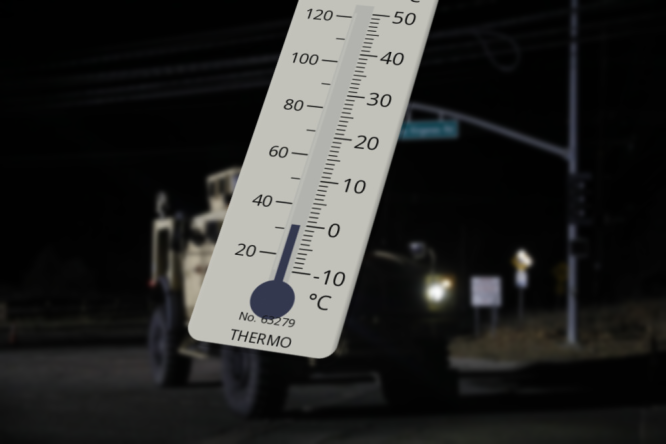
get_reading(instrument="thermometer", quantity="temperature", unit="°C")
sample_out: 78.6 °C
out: 0 °C
